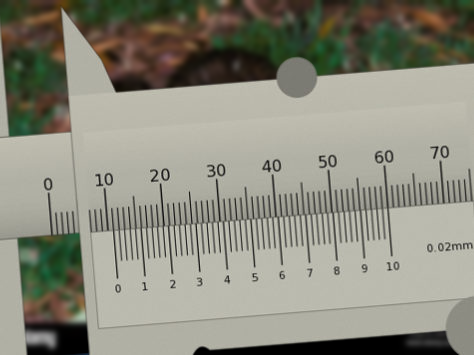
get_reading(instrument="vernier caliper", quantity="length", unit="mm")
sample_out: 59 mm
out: 11.0 mm
